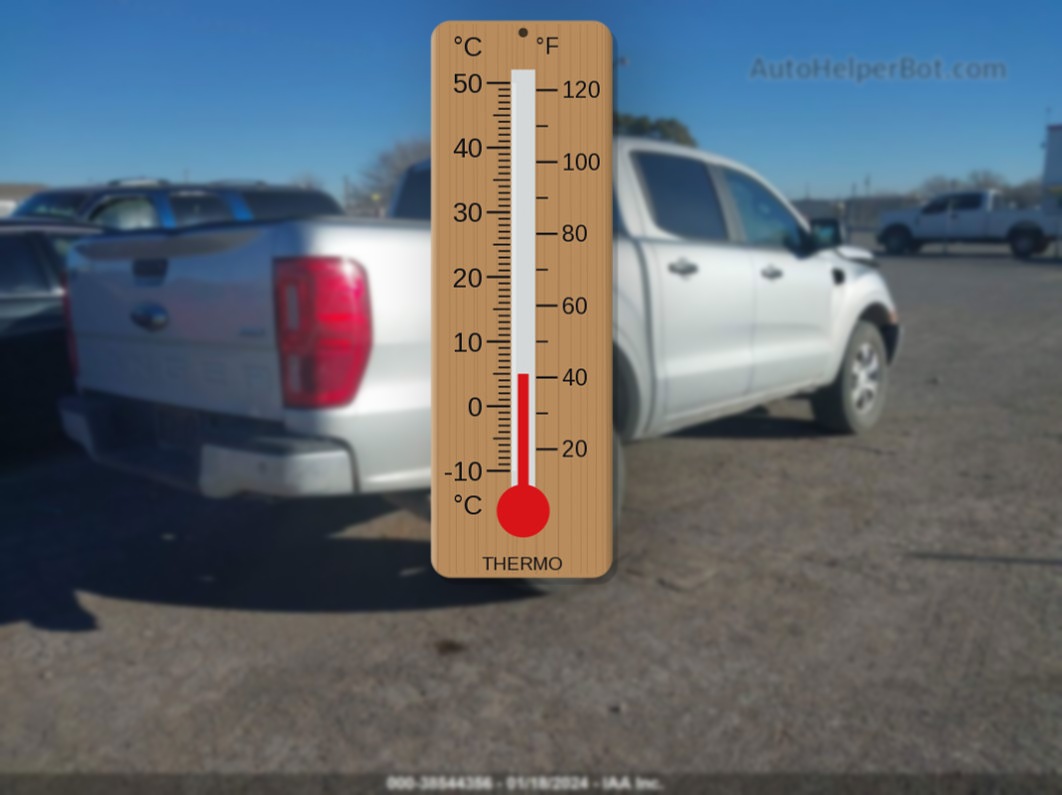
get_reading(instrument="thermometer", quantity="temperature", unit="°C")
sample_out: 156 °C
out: 5 °C
